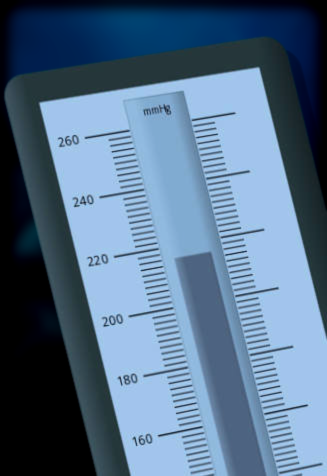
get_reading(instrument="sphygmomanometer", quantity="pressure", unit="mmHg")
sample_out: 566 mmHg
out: 216 mmHg
